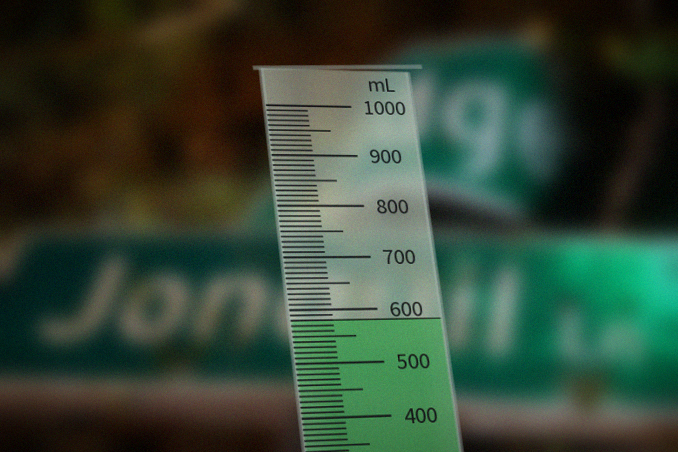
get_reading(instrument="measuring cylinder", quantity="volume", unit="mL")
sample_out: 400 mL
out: 580 mL
